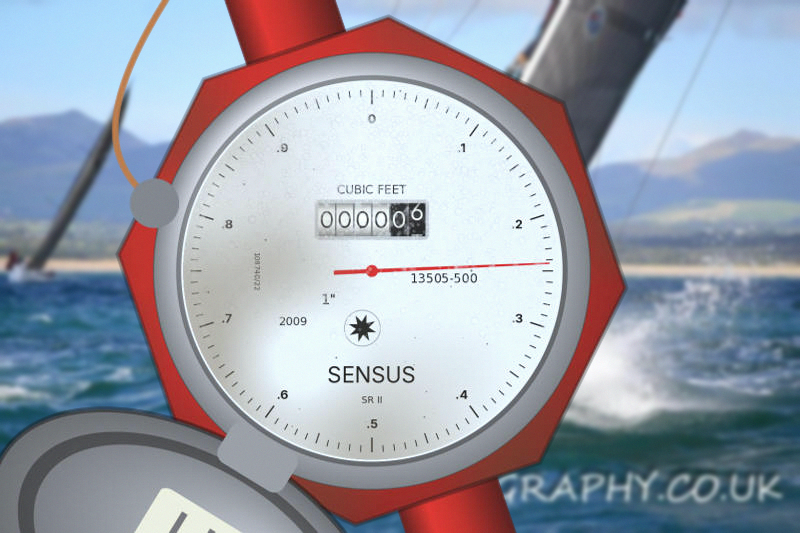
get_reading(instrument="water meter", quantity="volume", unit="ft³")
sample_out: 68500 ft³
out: 6.24 ft³
